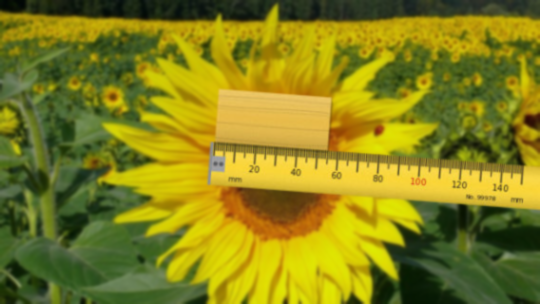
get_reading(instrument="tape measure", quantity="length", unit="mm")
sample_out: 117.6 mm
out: 55 mm
